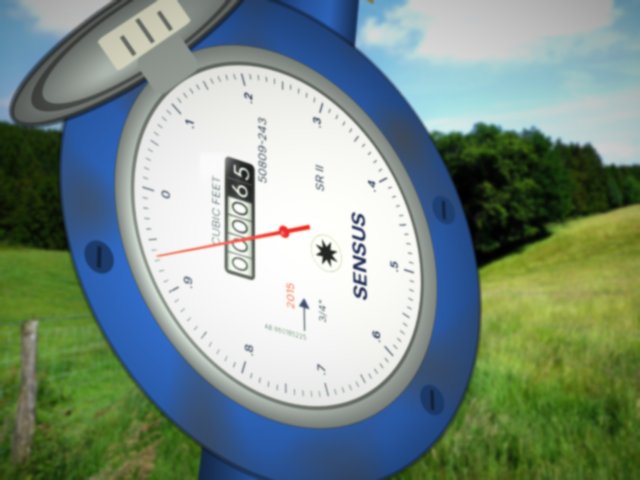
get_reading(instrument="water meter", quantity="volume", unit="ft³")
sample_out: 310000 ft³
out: 64.93 ft³
